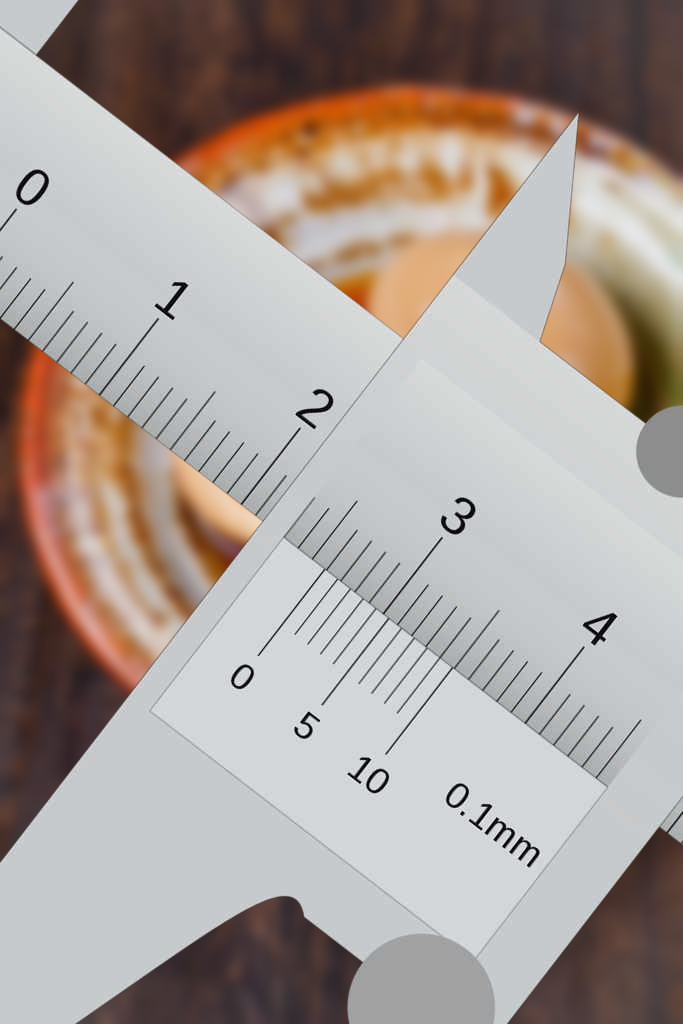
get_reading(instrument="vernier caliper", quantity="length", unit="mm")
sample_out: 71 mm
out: 25.9 mm
